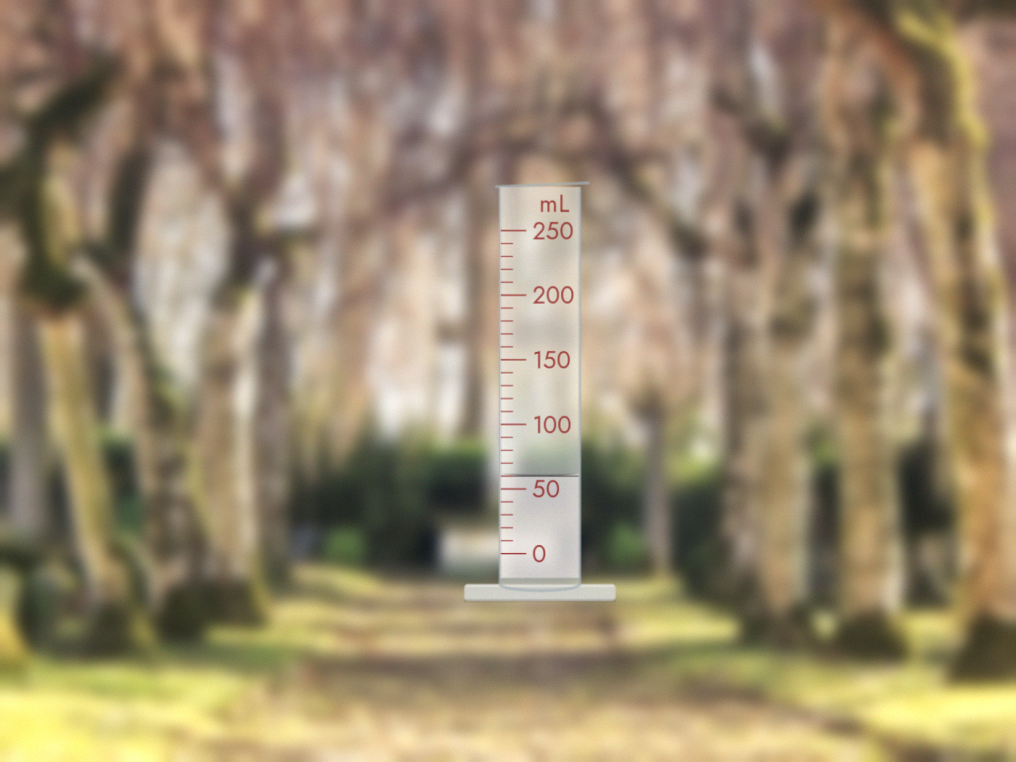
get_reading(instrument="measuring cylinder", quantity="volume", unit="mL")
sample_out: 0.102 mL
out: 60 mL
